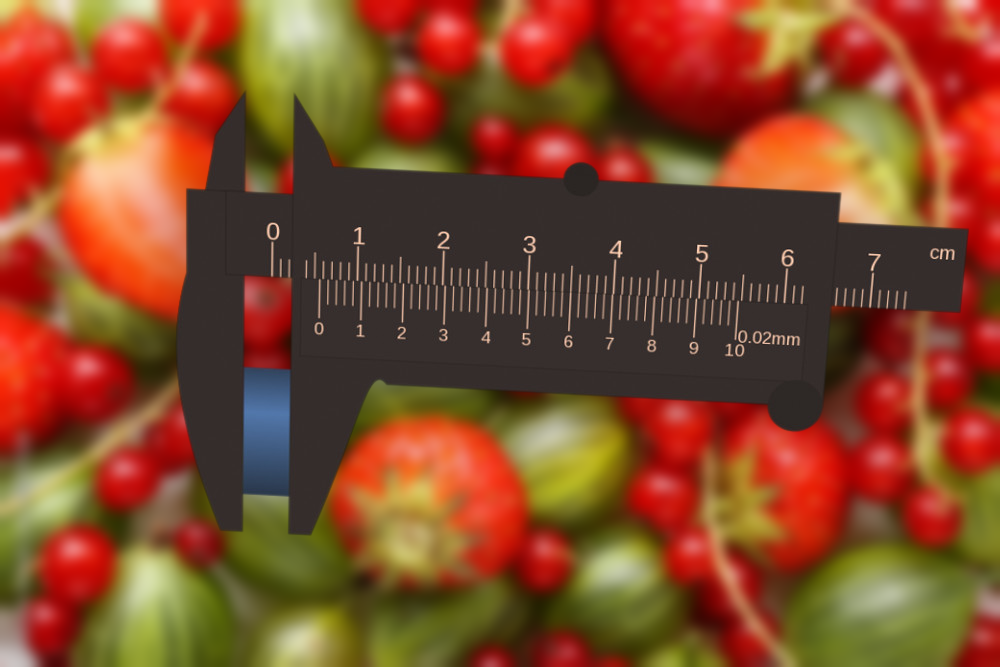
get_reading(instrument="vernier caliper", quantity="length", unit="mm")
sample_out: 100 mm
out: 5.6 mm
